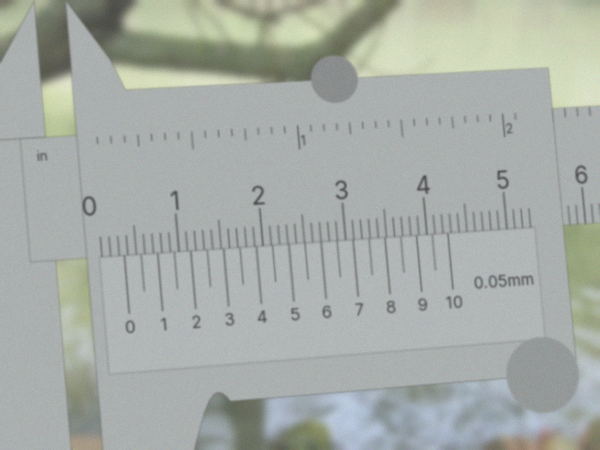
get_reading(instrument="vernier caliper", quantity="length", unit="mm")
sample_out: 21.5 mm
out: 3.6 mm
